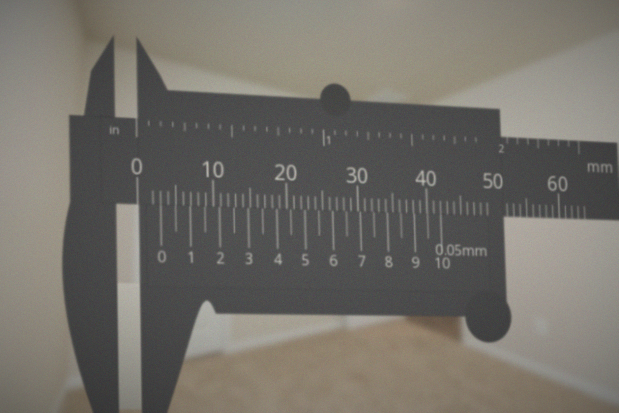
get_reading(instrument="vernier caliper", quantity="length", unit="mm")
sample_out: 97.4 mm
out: 3.0 mm
